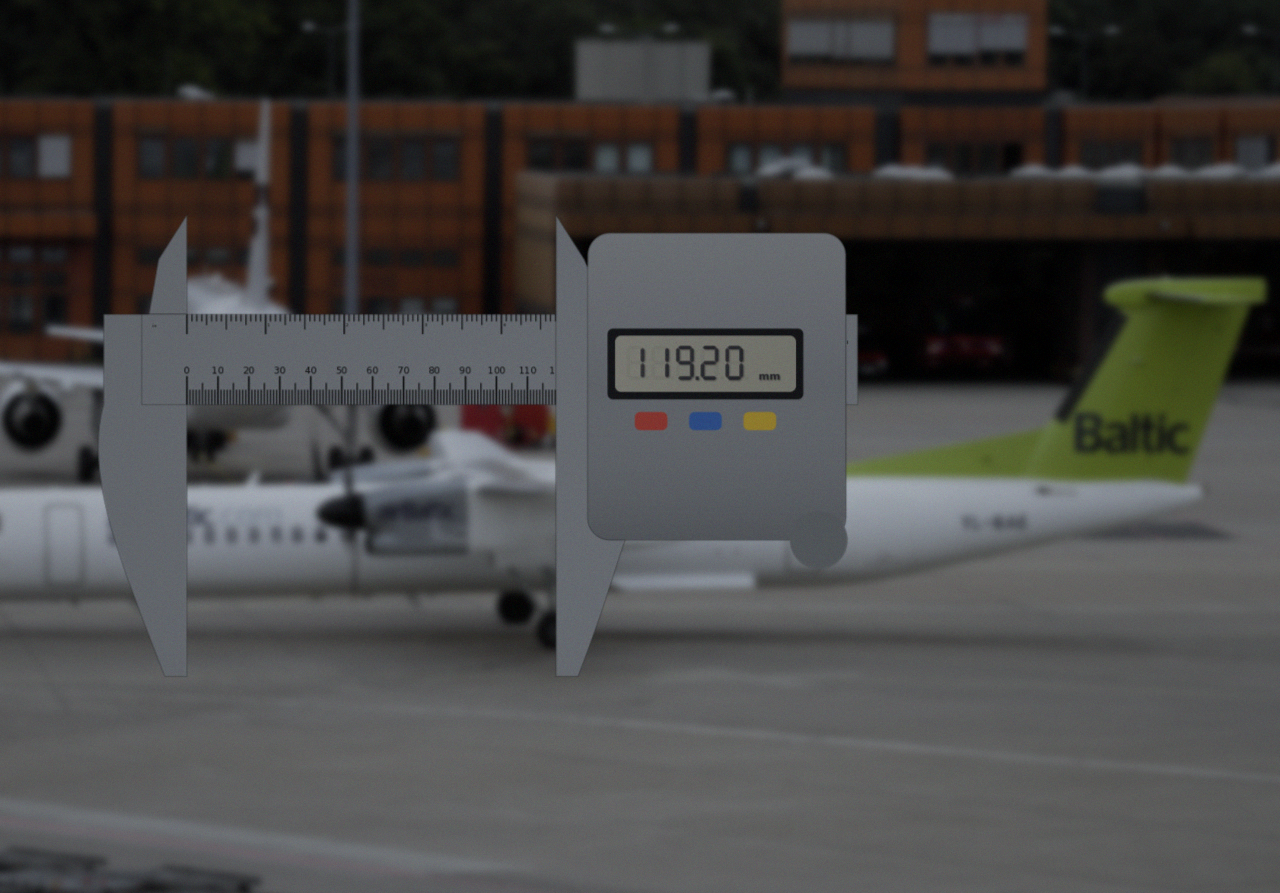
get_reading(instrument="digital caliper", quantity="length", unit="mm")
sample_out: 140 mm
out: 119.20 mm
